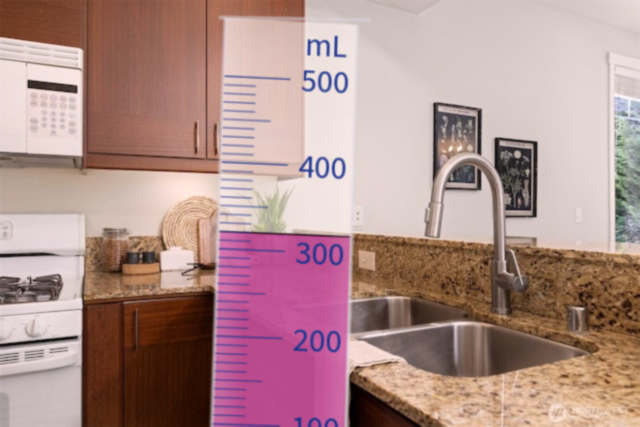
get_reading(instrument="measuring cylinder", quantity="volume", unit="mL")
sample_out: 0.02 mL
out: 320 mL
